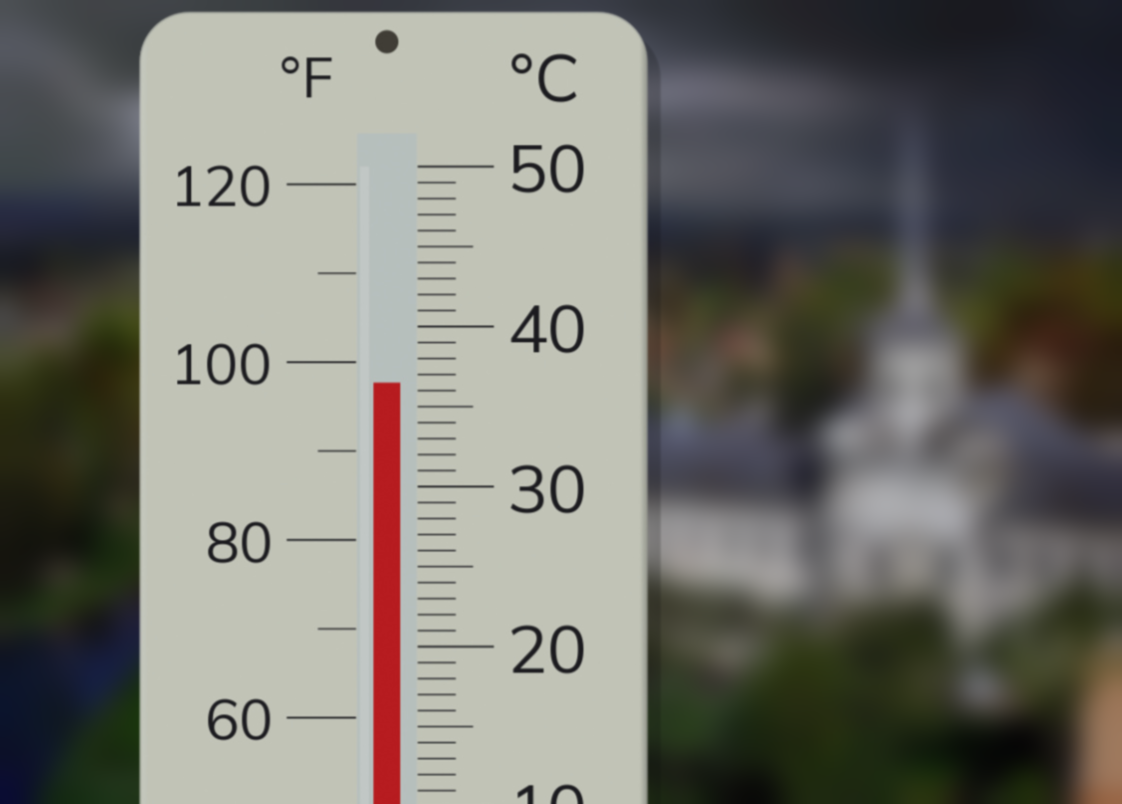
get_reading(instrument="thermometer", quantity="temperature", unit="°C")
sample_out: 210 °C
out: 36.5 °C
